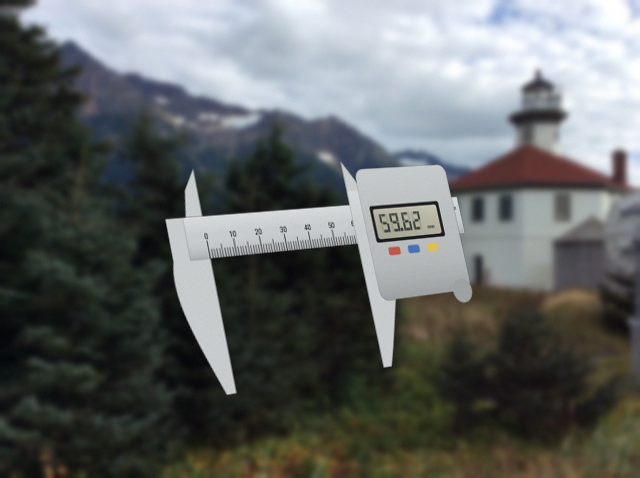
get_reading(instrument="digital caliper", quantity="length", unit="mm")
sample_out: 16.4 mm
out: 59.62 mm
